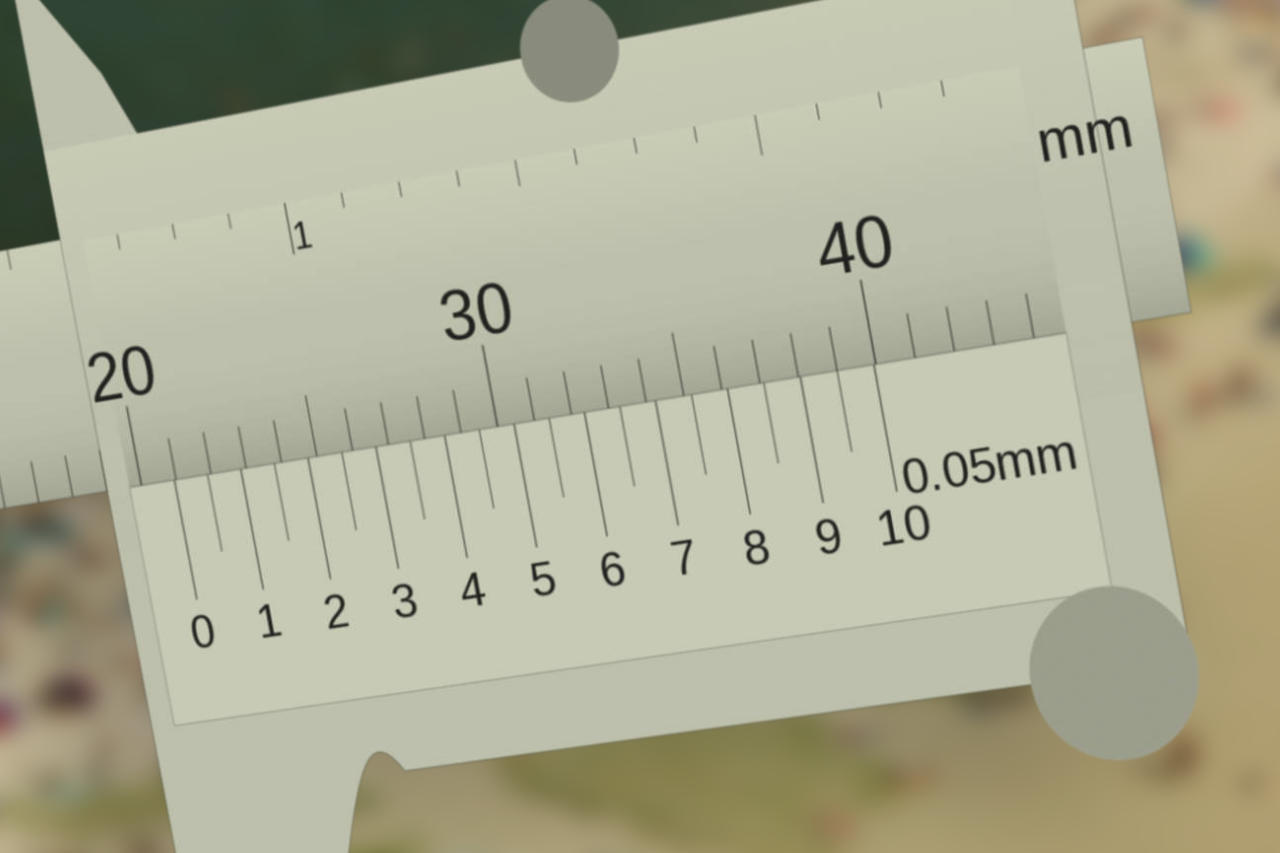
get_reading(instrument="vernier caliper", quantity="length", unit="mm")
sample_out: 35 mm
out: 20.95 mm
